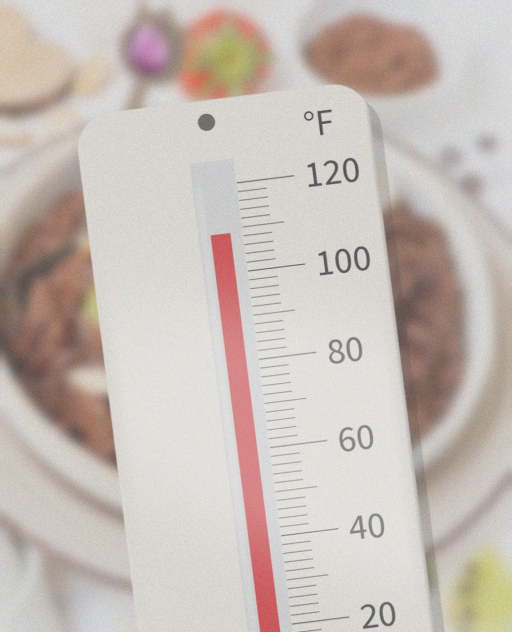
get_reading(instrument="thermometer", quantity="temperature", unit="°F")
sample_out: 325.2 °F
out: 109 °F
